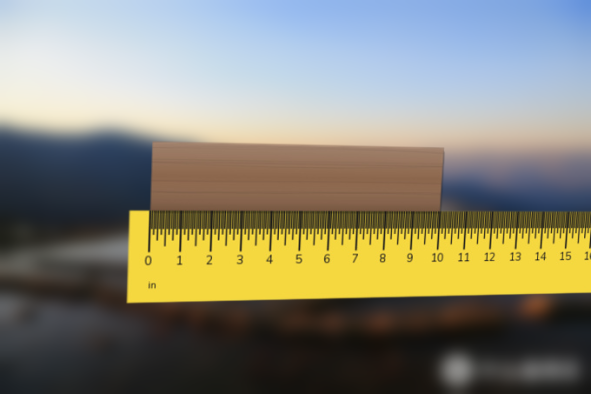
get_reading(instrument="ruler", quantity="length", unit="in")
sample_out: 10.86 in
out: 10 in
